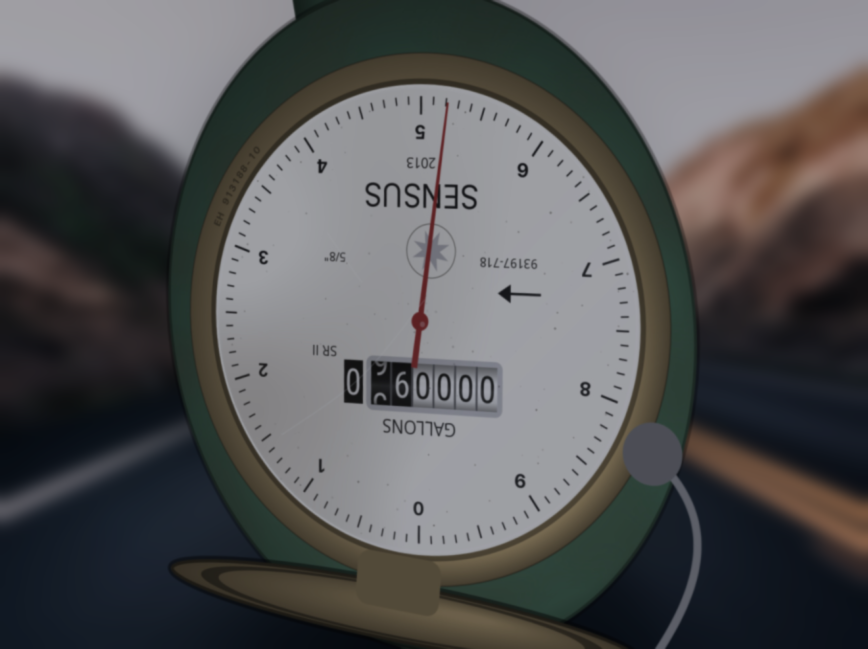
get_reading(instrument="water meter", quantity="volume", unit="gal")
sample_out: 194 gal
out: 955.2 gal
